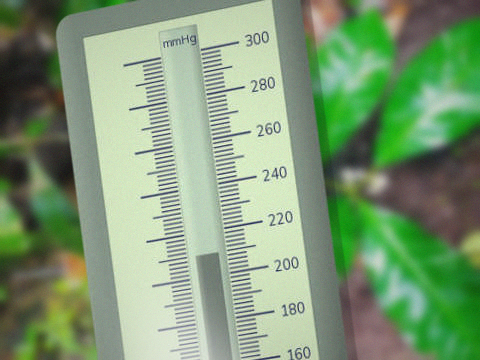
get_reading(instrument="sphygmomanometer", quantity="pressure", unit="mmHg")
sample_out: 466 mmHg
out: 210 mmHg
